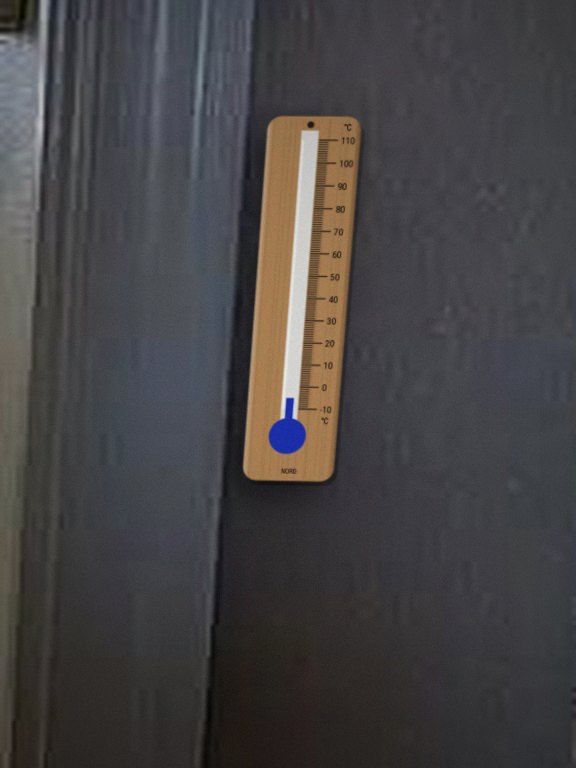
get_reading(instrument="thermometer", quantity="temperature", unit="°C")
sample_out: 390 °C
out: -5 °C
